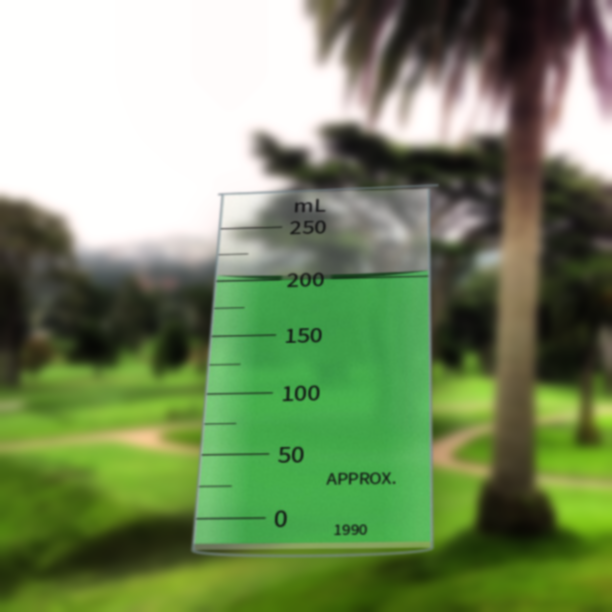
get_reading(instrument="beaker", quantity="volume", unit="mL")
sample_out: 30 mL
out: 200 mL
